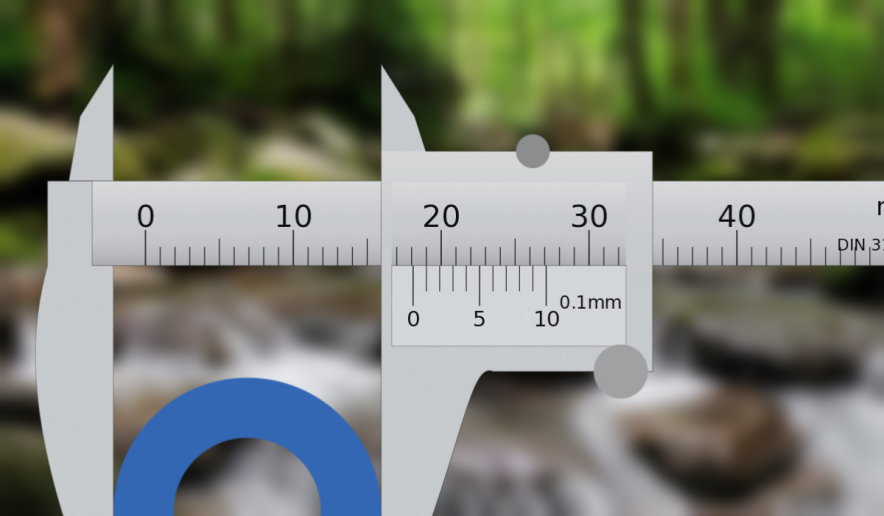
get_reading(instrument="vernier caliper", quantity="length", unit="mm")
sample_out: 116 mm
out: 18.1 mm
